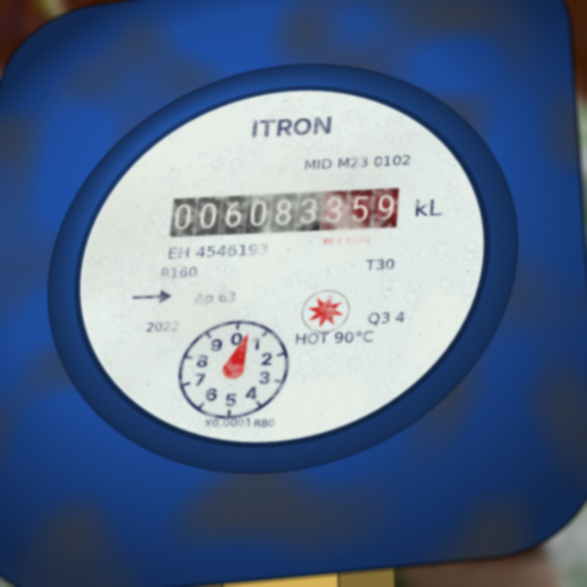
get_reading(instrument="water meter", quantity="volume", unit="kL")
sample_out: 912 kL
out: 6083.3590 kL
